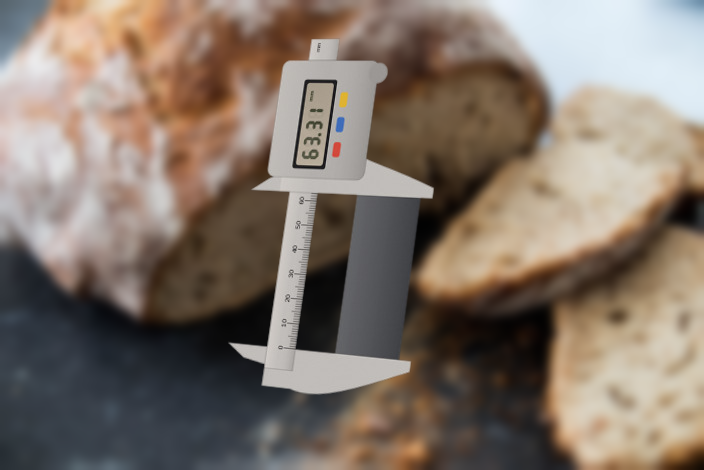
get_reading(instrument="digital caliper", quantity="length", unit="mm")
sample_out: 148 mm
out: 63.31 mm
